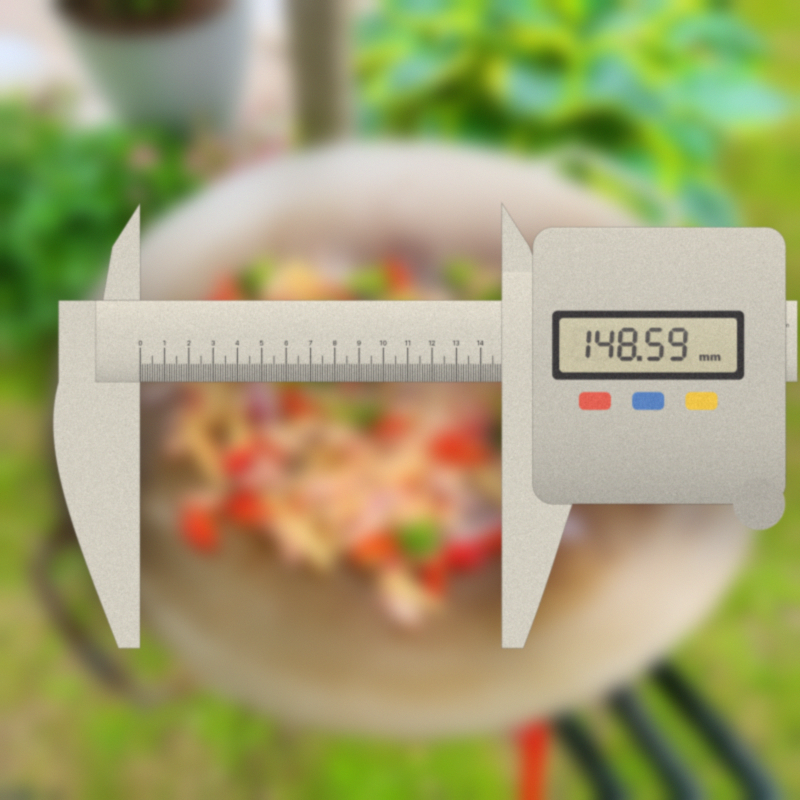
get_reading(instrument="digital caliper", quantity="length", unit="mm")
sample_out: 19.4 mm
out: 148.59 mm
